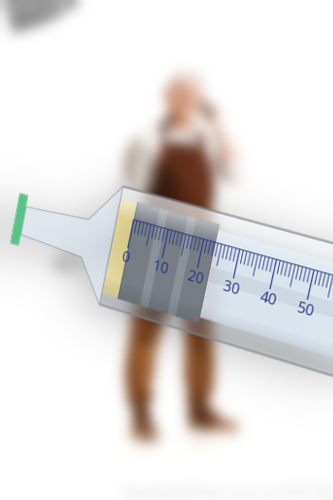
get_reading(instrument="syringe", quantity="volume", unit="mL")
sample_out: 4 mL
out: 0 mL
